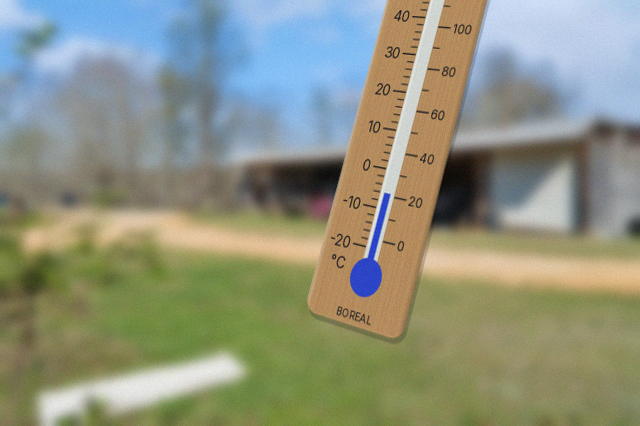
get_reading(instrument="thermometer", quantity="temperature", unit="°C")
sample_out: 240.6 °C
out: -6 °C
